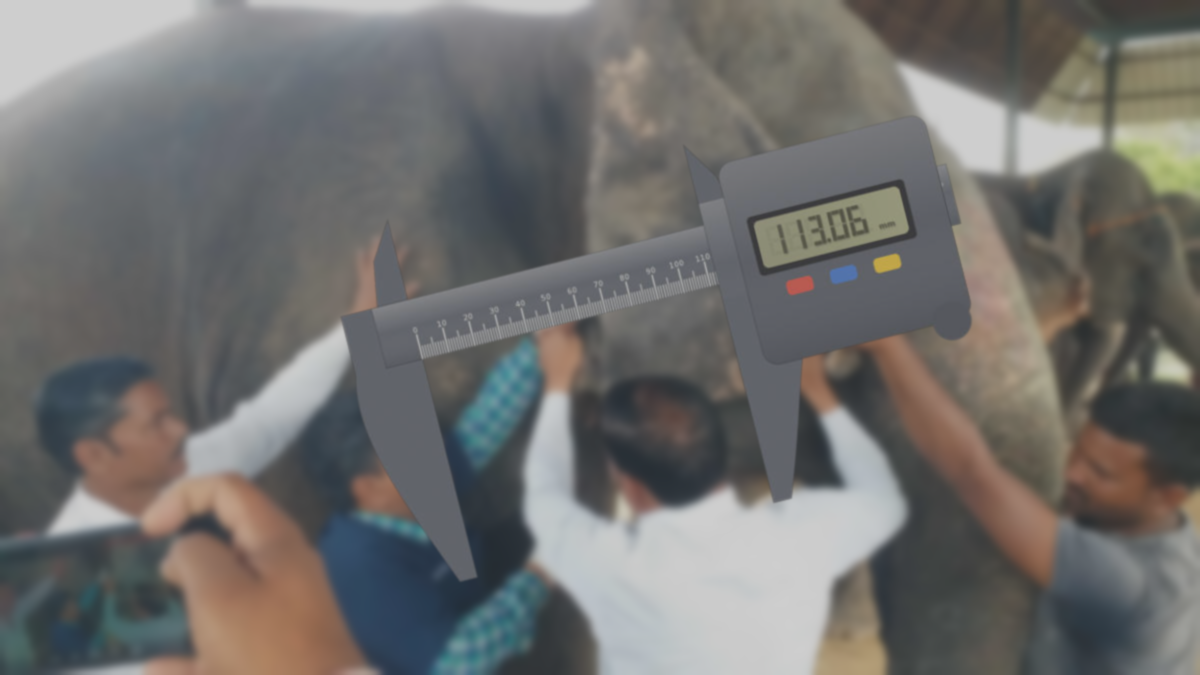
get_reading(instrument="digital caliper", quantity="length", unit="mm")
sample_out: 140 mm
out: 113.06 mm
